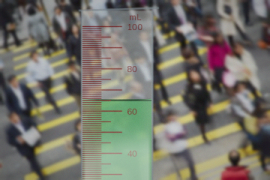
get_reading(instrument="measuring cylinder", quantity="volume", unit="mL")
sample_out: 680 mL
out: 65 mL
